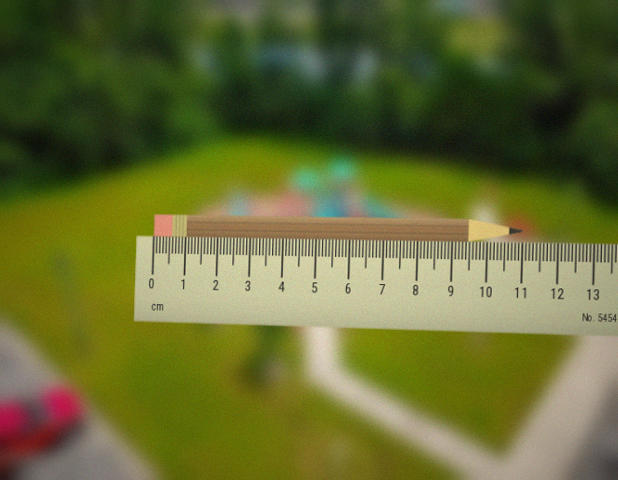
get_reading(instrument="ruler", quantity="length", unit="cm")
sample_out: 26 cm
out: 11 cm
